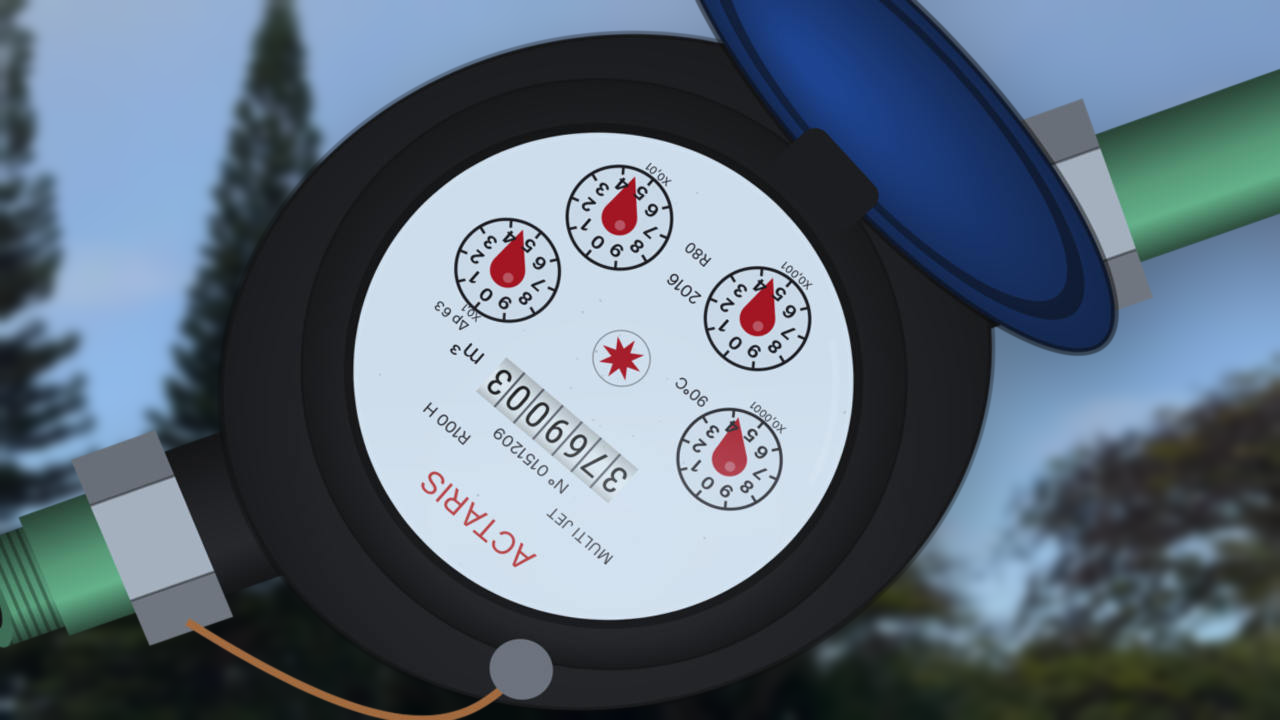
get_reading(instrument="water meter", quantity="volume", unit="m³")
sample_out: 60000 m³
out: 3769003.4444 m³
